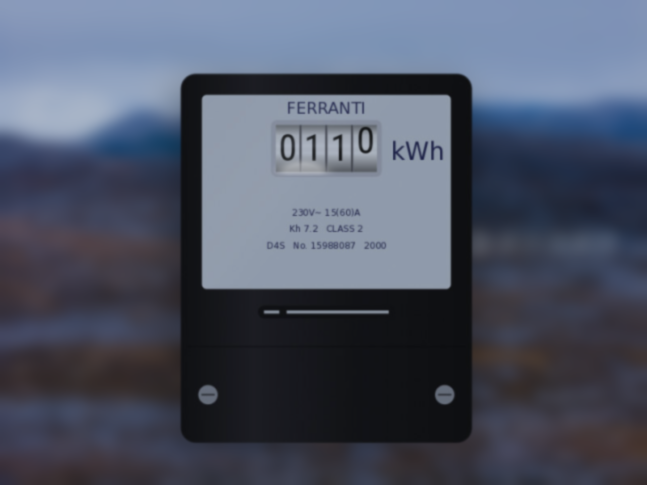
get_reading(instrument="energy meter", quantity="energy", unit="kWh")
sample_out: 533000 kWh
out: 110 kWh
